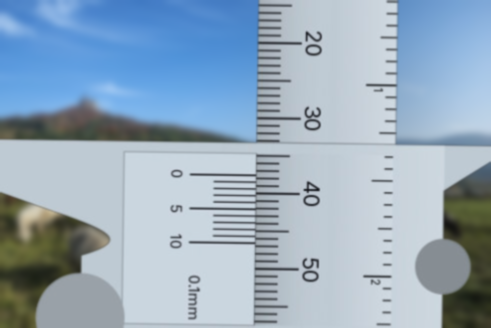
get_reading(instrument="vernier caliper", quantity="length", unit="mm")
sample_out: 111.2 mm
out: 37.6 mm
